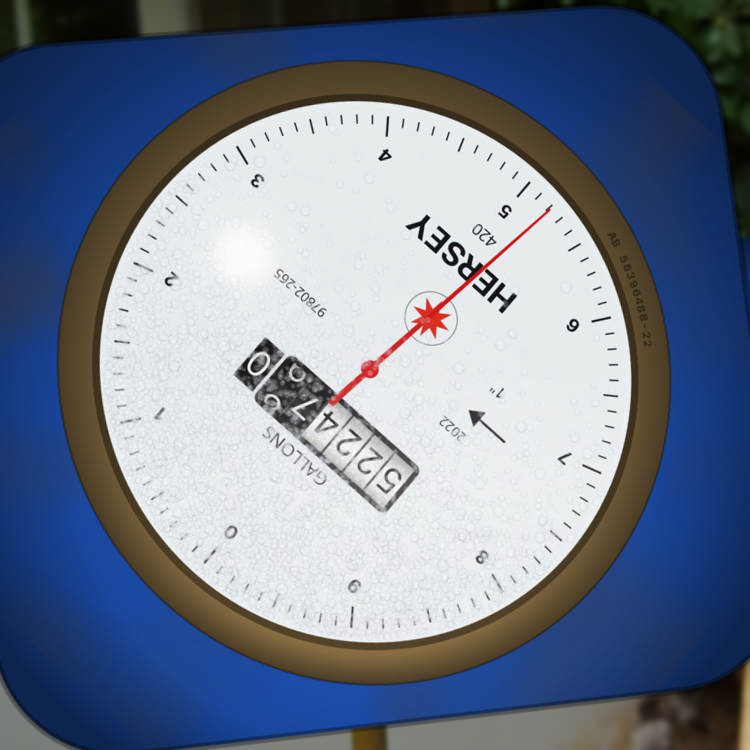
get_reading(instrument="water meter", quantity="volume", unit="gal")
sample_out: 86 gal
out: 5224785.2 gal
